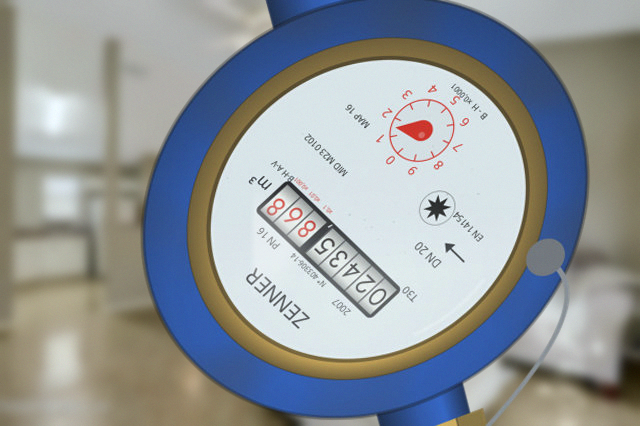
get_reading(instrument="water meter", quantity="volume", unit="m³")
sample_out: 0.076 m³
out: 2435.8681 m³
